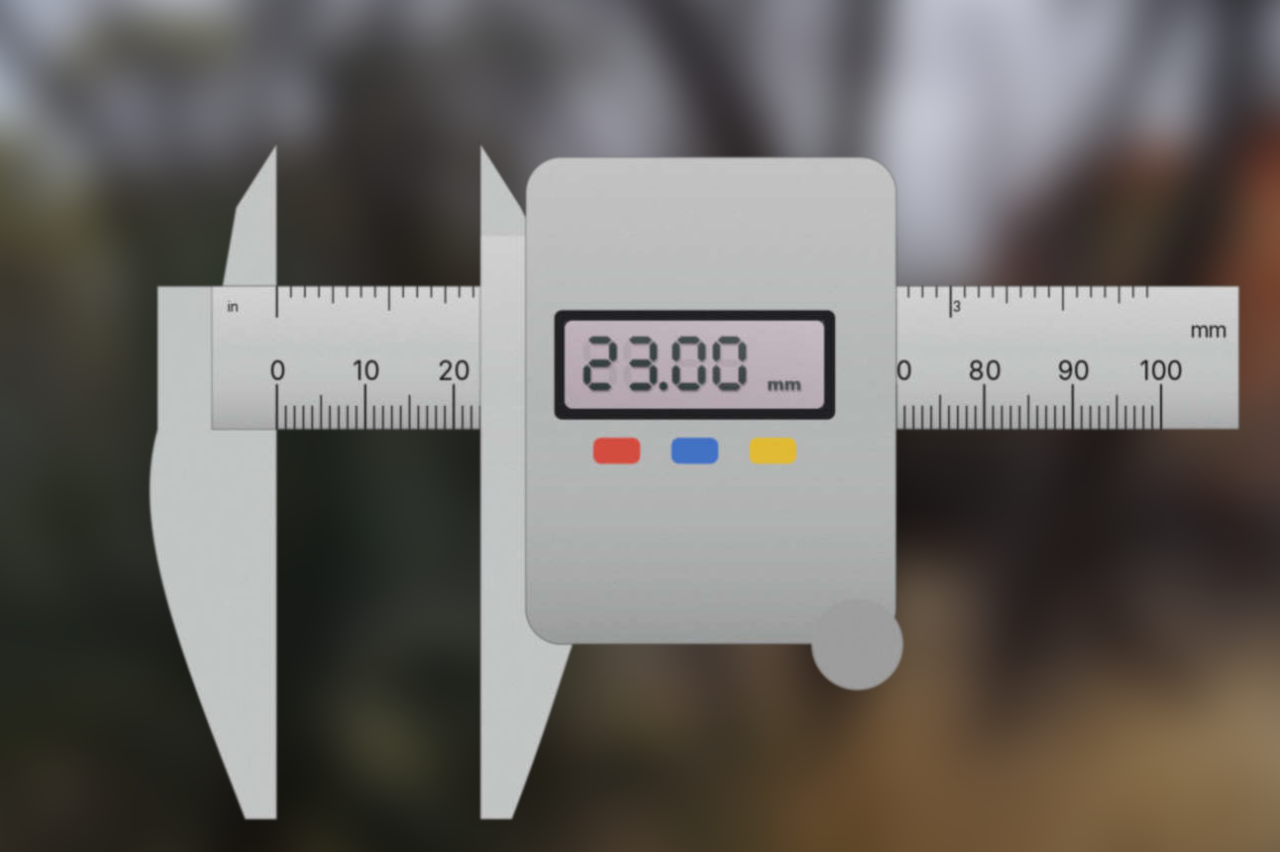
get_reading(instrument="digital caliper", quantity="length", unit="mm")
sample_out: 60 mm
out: 23.00 mm
